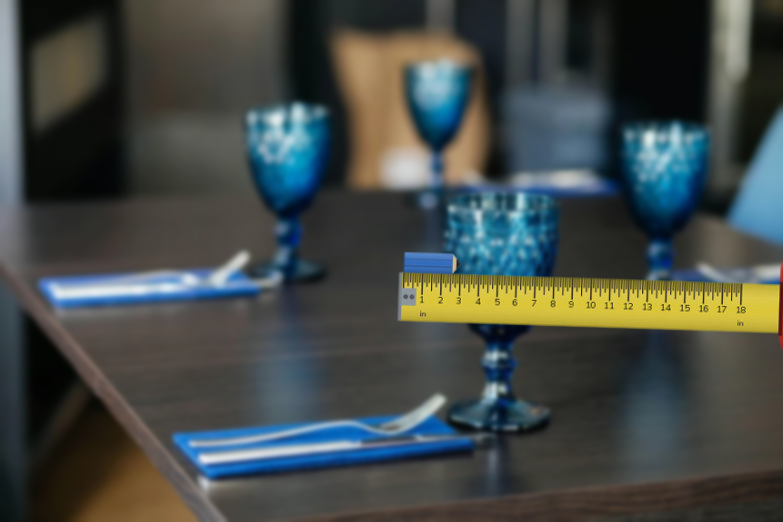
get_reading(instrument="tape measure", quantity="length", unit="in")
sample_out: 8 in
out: 3 in
